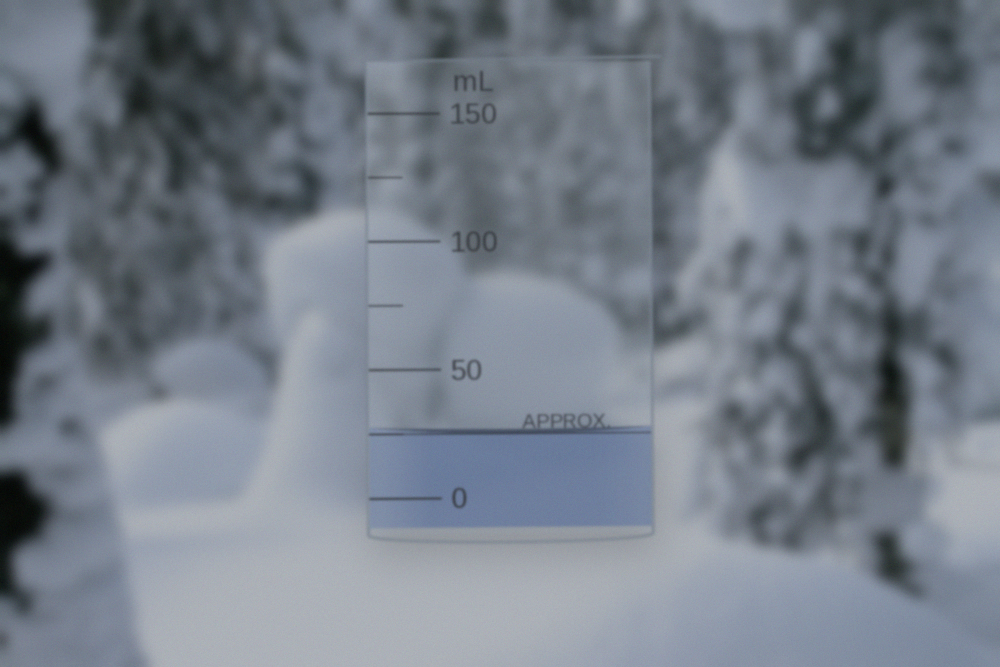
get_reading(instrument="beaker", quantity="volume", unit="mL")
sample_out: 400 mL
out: 25 mL
